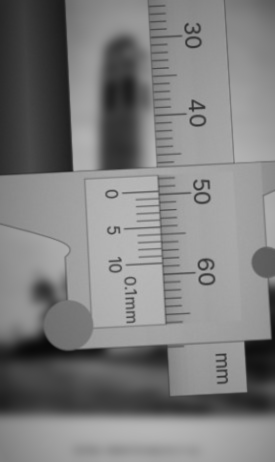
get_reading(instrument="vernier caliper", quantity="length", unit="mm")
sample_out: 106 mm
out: 49.6 mm
